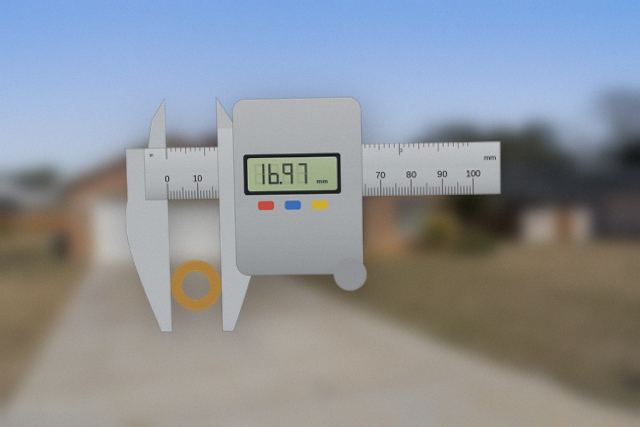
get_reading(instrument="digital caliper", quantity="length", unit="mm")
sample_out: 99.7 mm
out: 16.97 mm
